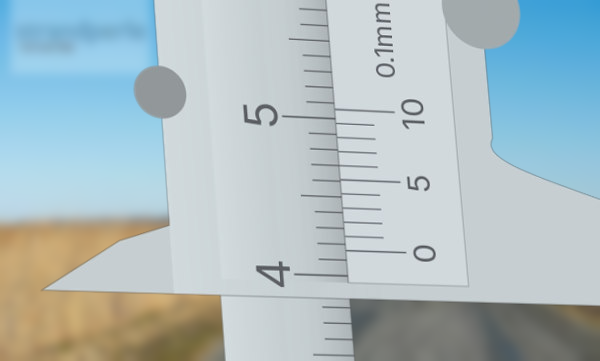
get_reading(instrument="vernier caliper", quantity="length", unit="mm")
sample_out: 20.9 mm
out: 41.6 mm
